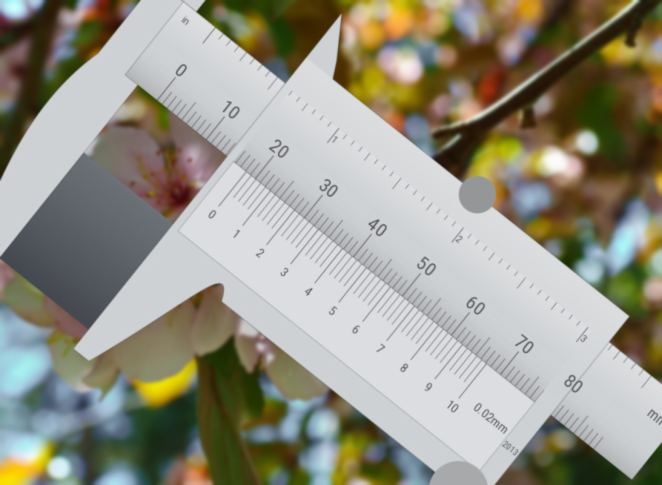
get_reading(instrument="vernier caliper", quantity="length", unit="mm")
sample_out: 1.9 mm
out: 18.2 mm
